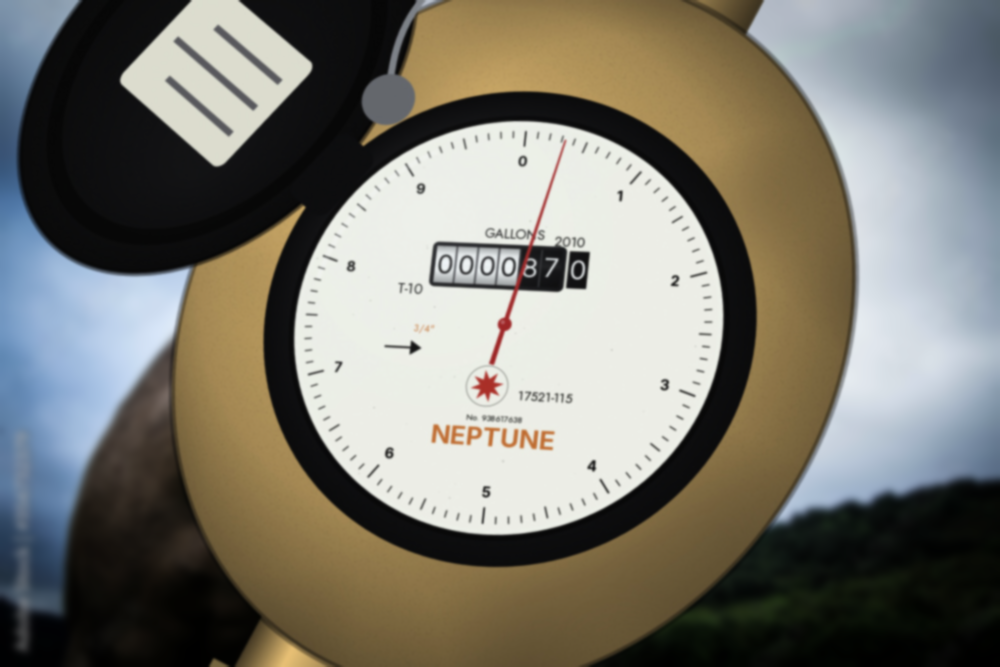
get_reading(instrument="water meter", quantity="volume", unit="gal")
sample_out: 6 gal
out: 870.3 gal
